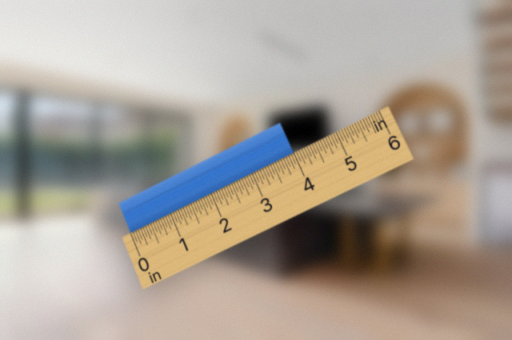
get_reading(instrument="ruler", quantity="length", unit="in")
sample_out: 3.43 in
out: 4 in
